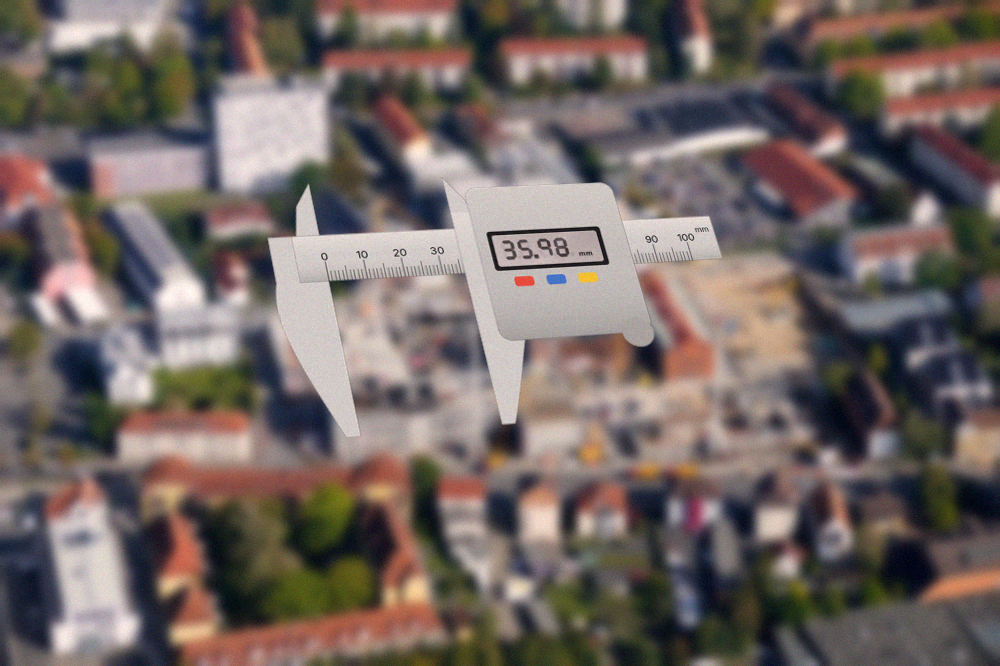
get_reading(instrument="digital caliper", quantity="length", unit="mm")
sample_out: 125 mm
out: 35.98 mm
